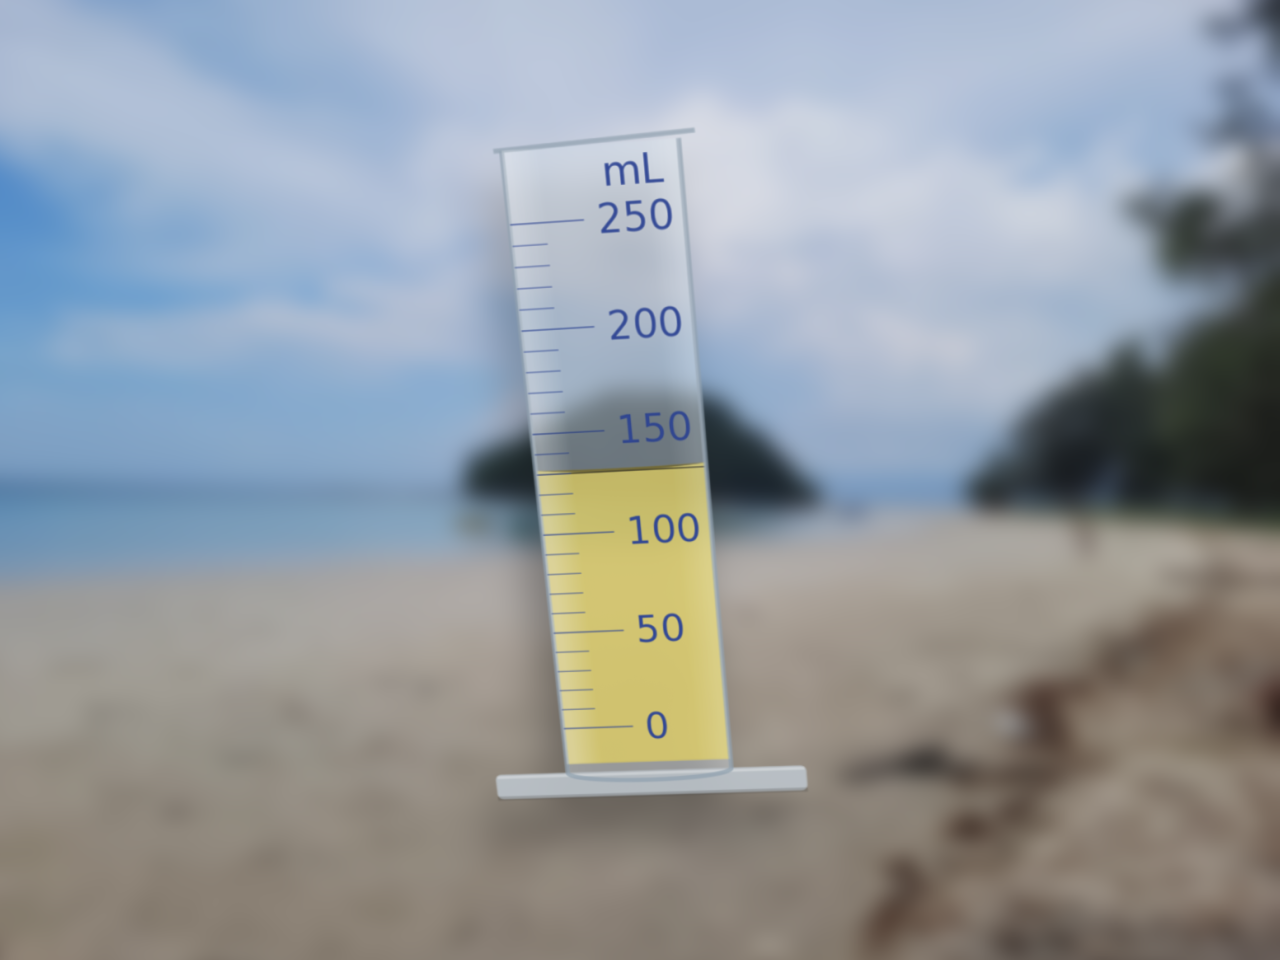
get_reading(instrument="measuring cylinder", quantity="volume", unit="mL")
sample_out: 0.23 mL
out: 130 mL
